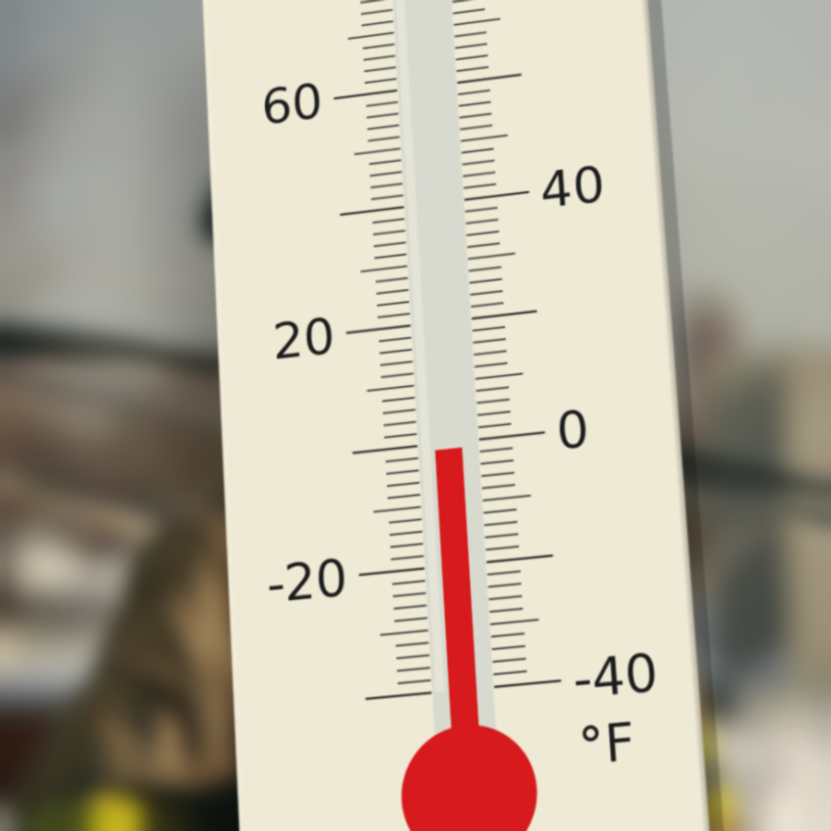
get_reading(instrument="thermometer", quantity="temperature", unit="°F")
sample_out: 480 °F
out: -1 °F
